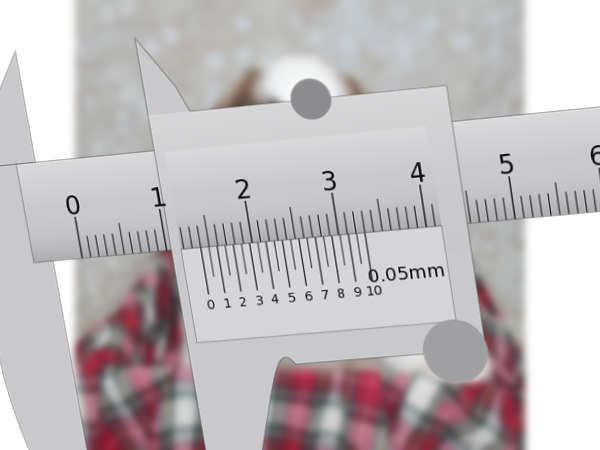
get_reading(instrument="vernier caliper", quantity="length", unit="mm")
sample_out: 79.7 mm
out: 14.0 mm
